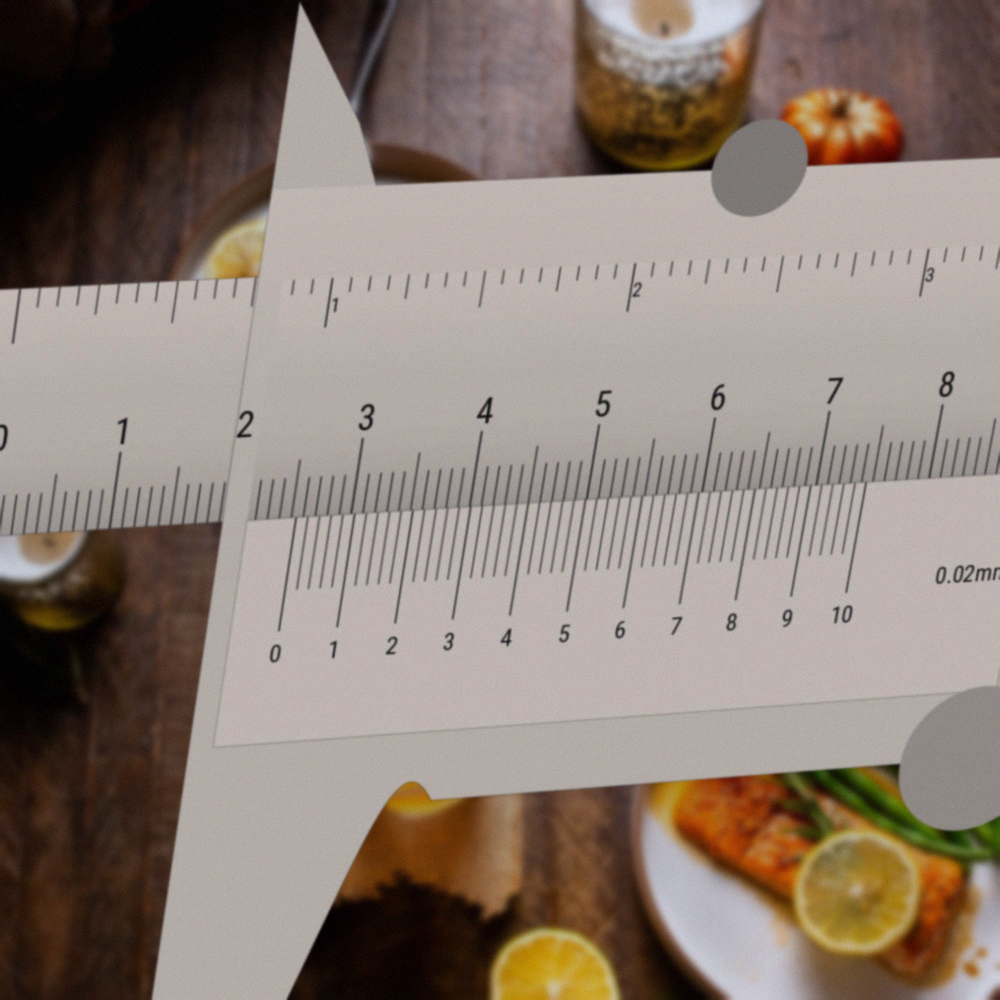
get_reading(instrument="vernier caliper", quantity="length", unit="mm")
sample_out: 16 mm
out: 25.4 mm
